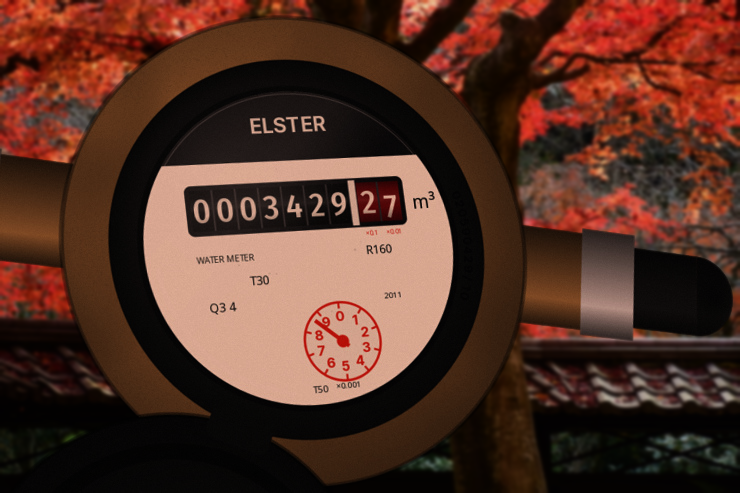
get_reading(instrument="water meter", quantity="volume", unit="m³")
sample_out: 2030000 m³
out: 3429.268 m³
